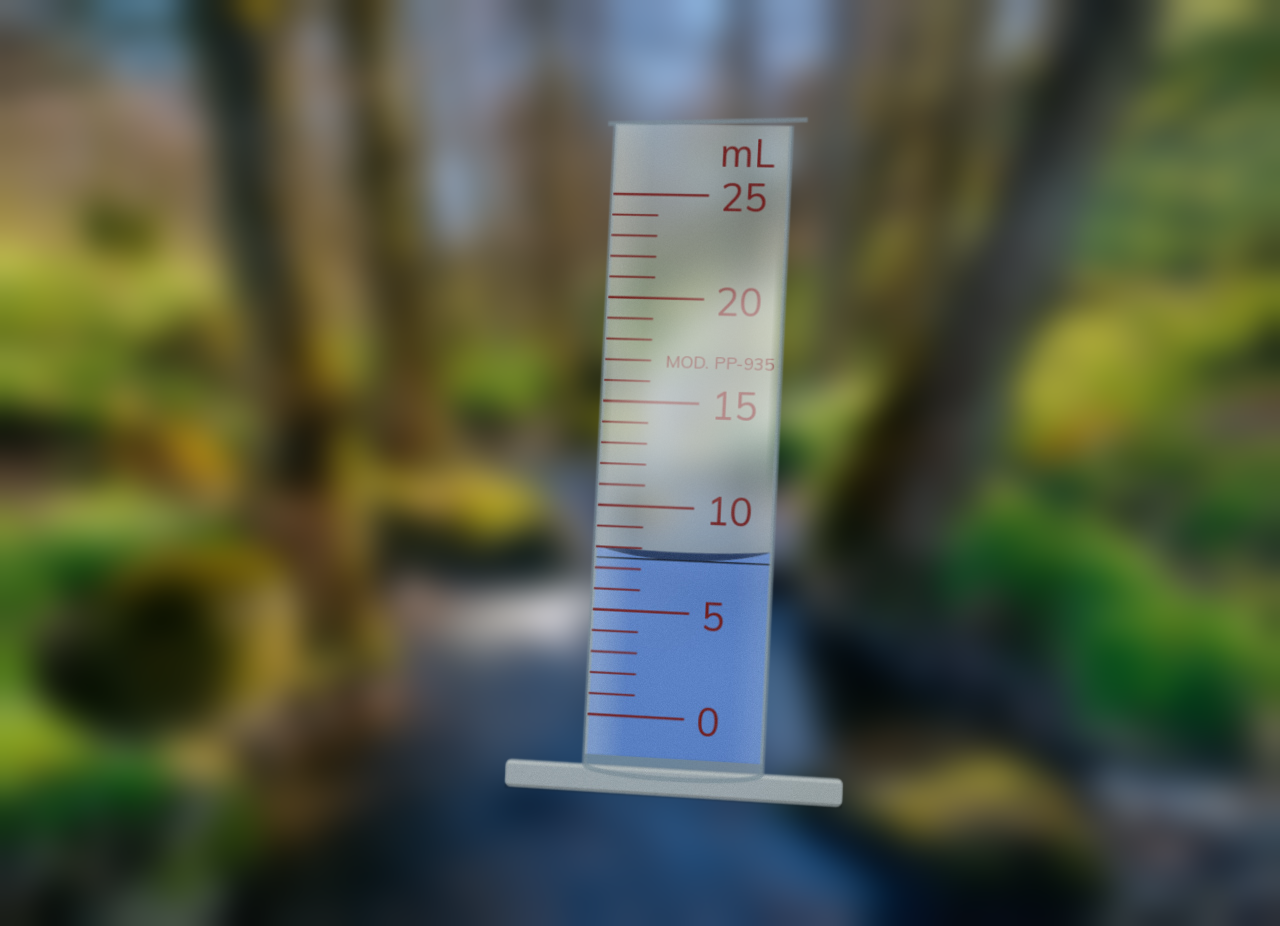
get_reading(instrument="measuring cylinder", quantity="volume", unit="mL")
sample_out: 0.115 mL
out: 7.5 mL
